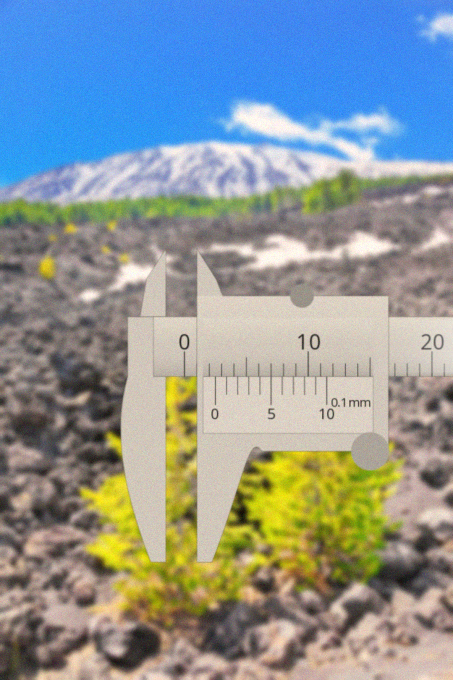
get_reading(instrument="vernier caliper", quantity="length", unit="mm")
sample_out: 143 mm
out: 2.5 mm
